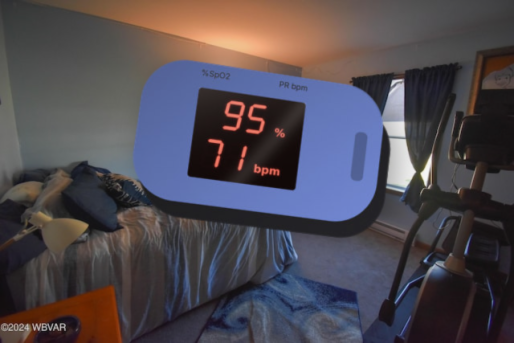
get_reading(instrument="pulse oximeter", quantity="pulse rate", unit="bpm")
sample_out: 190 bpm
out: 71 bpm
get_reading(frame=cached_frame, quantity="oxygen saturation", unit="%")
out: 95 %
